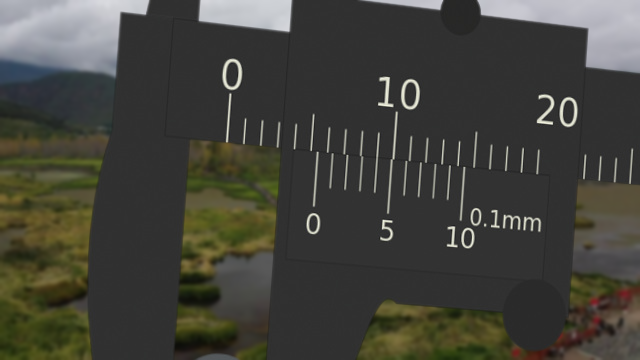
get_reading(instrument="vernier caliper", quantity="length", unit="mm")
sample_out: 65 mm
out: 5.4 mm
